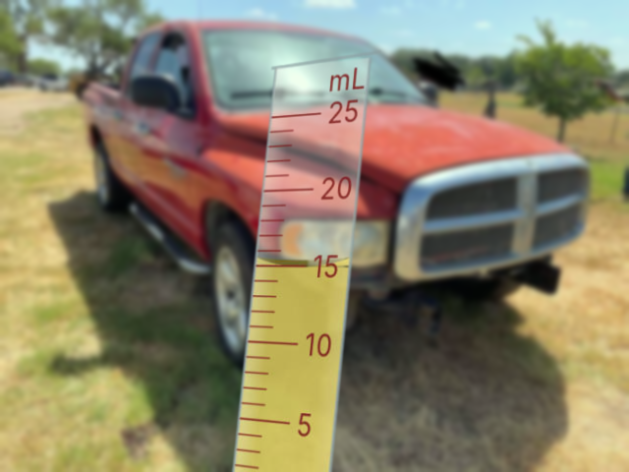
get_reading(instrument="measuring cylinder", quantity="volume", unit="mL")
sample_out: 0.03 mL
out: 15 mL
